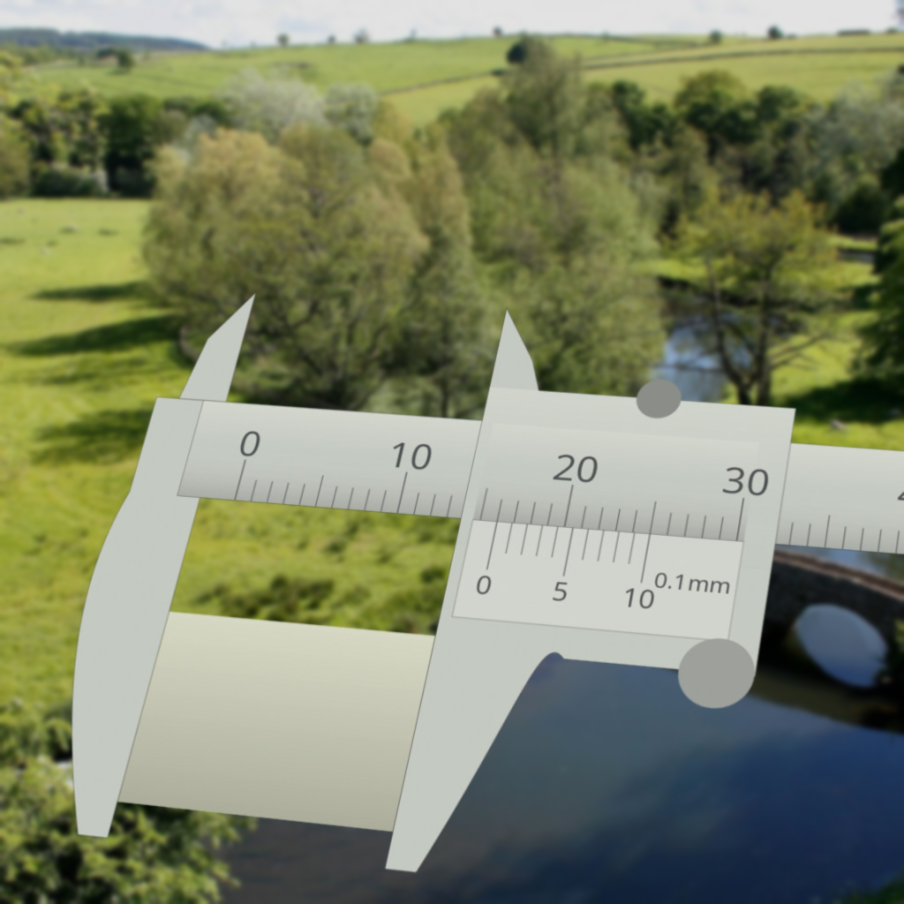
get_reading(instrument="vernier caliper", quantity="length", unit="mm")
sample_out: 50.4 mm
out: 16.0 mm
